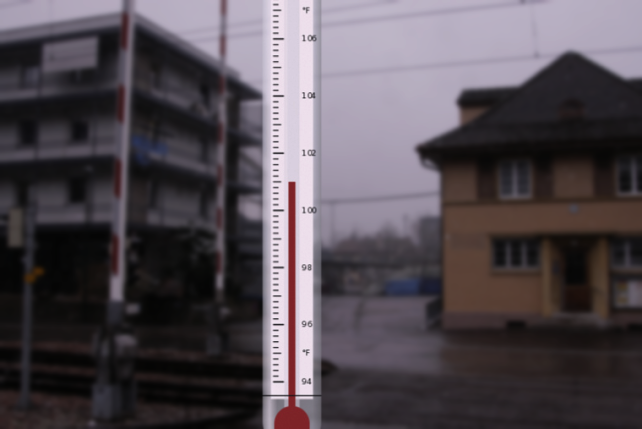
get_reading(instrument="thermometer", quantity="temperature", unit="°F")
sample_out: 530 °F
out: 101 °F
